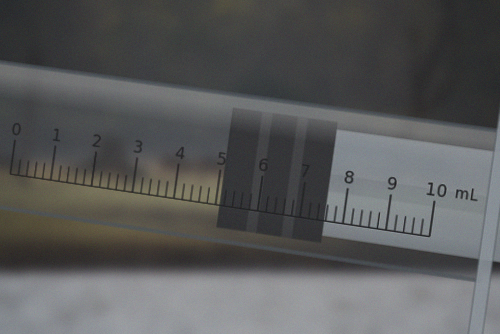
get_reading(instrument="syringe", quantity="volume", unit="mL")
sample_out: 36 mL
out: 5.1 mL
